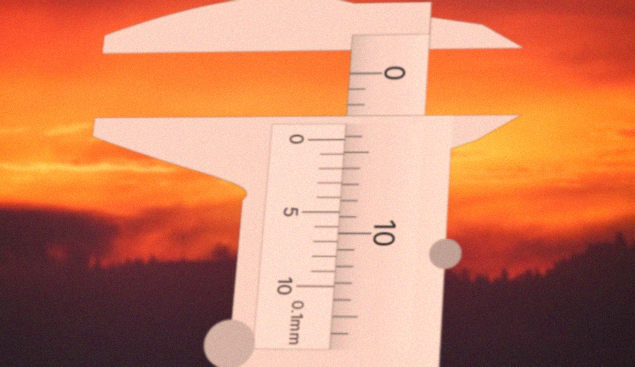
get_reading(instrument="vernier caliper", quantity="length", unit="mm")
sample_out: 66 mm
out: 4.2 mm
